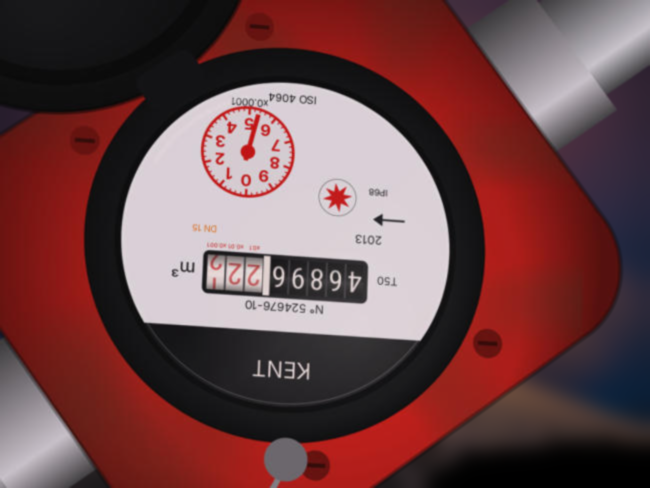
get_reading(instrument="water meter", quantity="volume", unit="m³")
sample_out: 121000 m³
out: 46896.2215 m³
